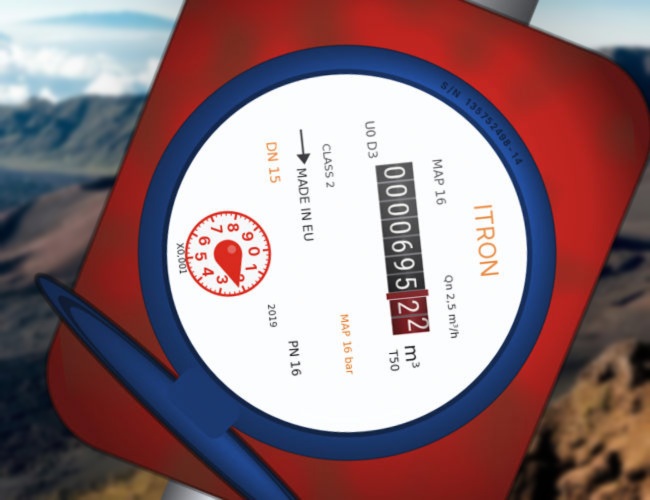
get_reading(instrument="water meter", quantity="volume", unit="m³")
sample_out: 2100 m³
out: 695.222 m³
